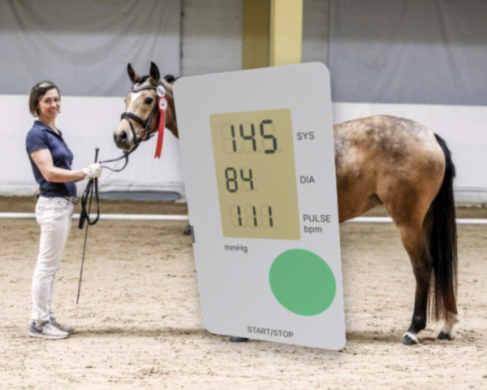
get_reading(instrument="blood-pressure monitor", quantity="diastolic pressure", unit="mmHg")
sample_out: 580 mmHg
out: 84 mmHg
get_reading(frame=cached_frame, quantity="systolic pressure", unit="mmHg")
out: 145 mmHg
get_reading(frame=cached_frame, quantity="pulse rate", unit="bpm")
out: 111 bpm
